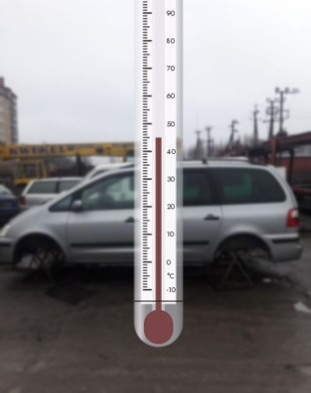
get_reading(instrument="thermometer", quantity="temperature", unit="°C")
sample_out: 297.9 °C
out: 45 °C
